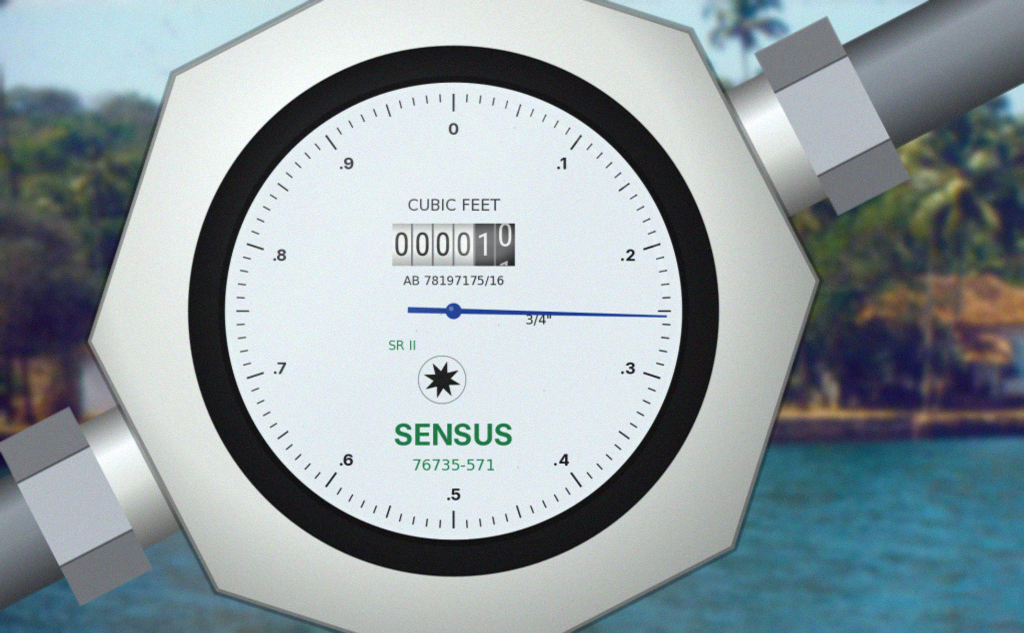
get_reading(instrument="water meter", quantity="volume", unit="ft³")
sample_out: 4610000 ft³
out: 10.25 ft³
